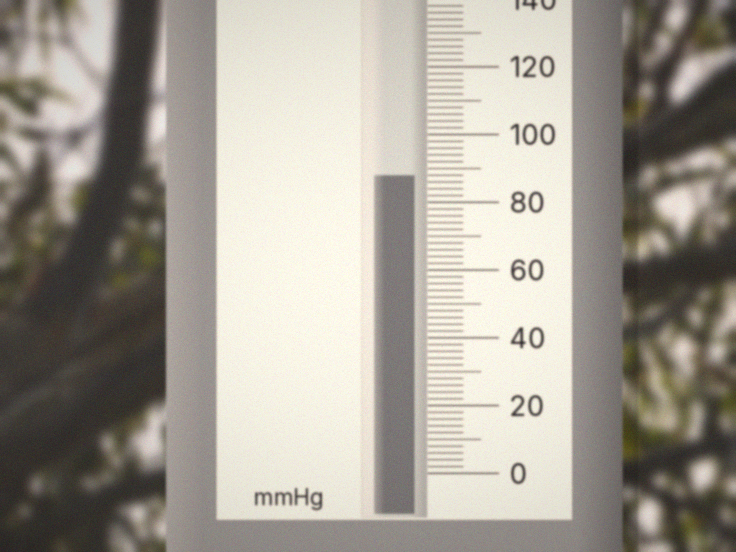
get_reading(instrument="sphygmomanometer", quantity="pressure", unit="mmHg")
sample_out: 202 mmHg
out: 88 mmHg
